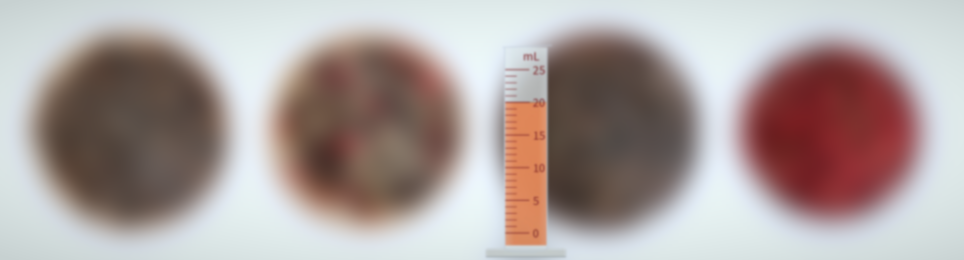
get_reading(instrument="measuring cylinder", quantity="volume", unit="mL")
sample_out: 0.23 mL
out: 20 mL
